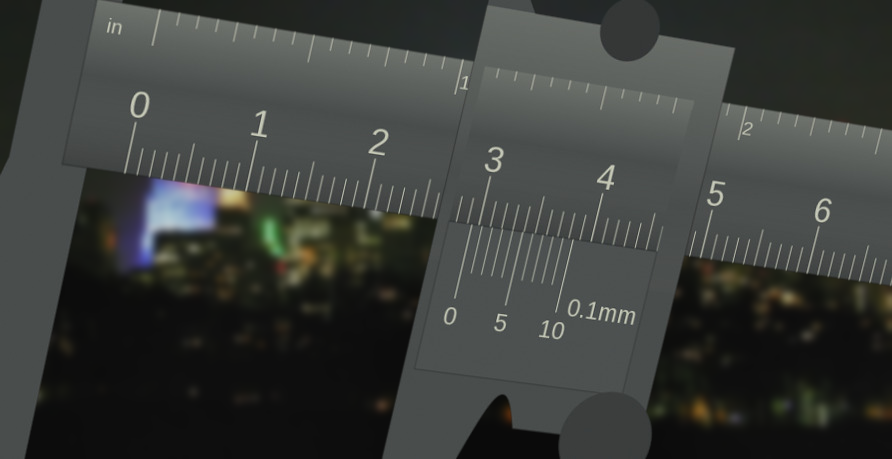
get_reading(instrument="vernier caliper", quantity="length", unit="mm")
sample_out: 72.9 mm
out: 29.4 mm
